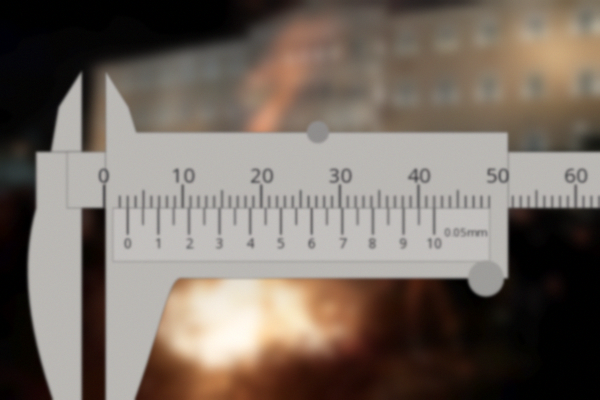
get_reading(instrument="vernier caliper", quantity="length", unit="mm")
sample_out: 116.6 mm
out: 3.0 mm
